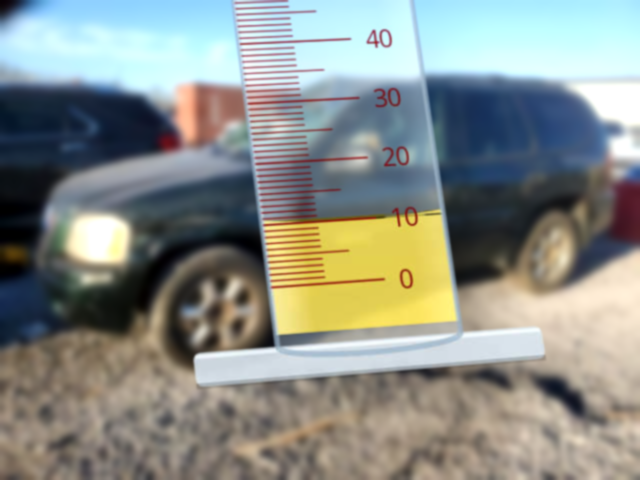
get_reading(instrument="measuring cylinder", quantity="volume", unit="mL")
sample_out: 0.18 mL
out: 10 mL
